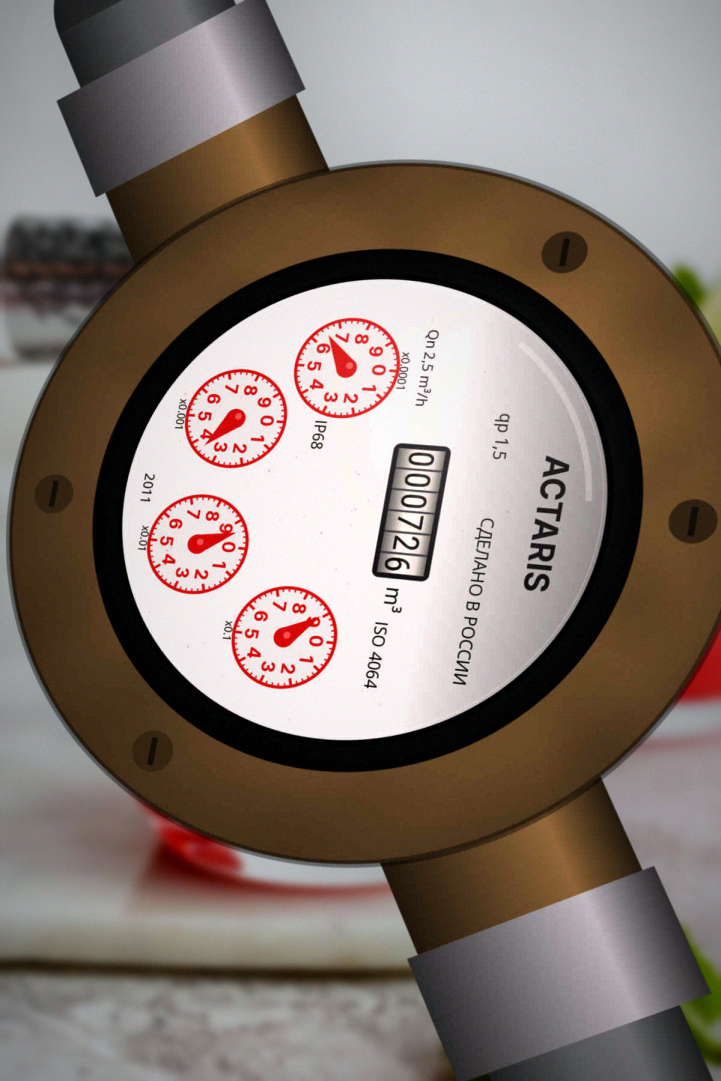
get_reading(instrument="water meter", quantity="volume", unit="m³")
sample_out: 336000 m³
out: 725.8936 m³
